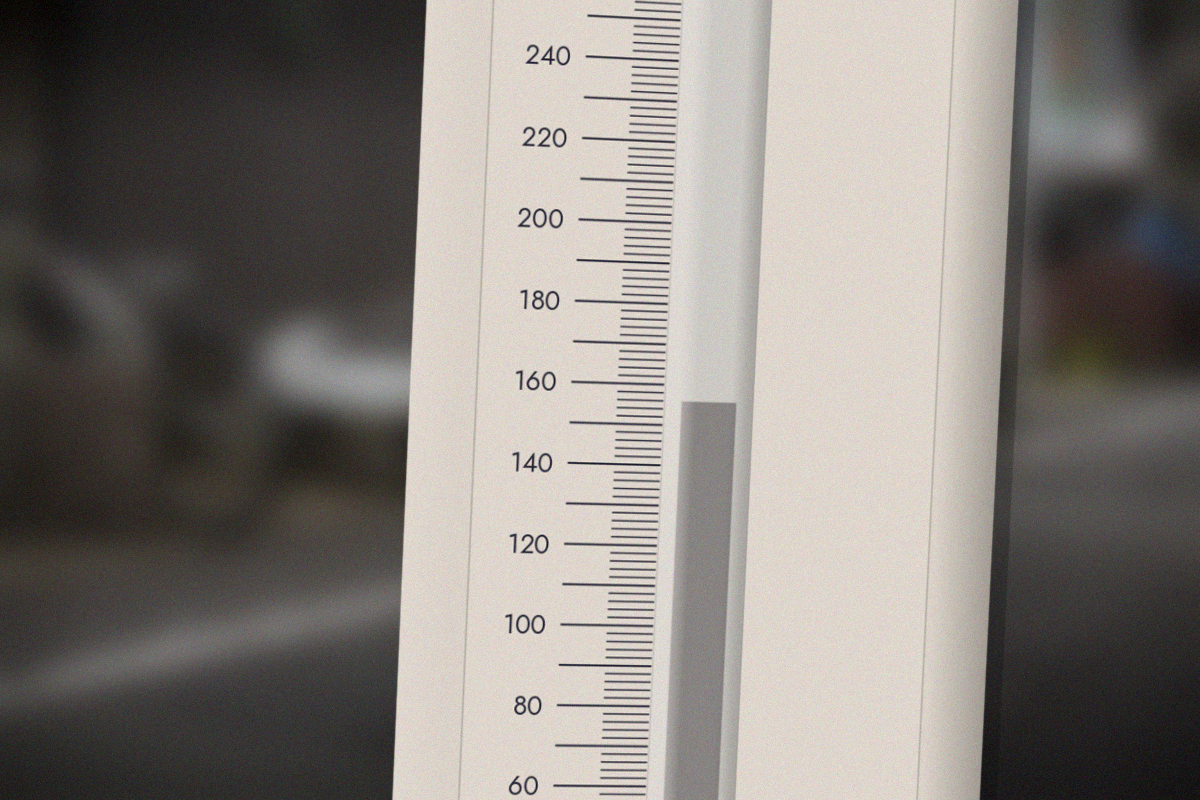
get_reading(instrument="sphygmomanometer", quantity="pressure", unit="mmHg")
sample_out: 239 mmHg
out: 156 mmHg
